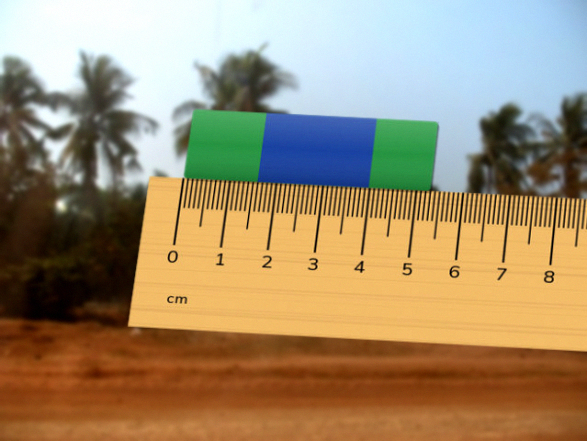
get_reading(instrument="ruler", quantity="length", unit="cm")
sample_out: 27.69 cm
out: 5.3 cm
